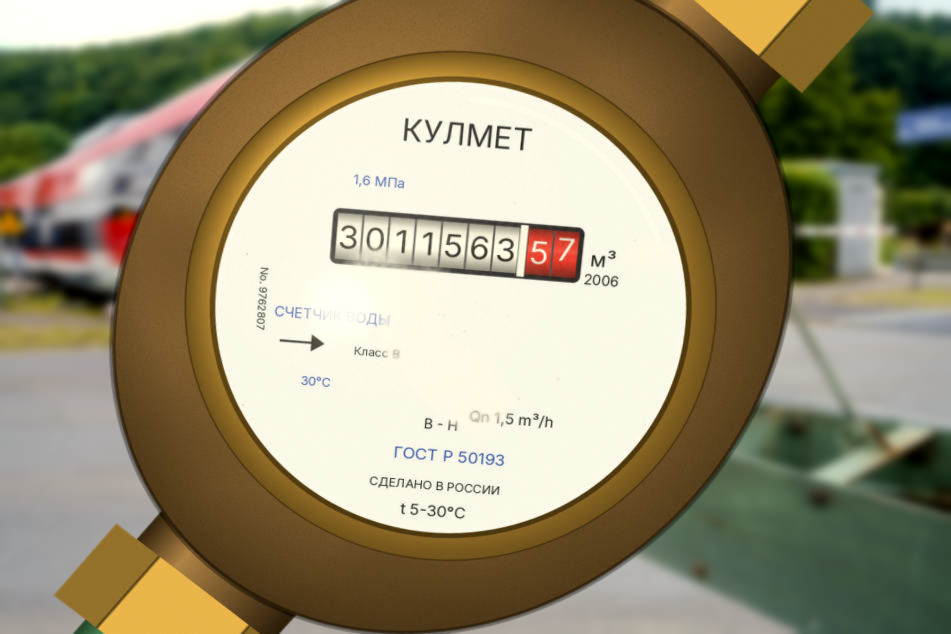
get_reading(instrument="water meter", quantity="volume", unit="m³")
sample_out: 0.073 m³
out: 3011563.57 m³
